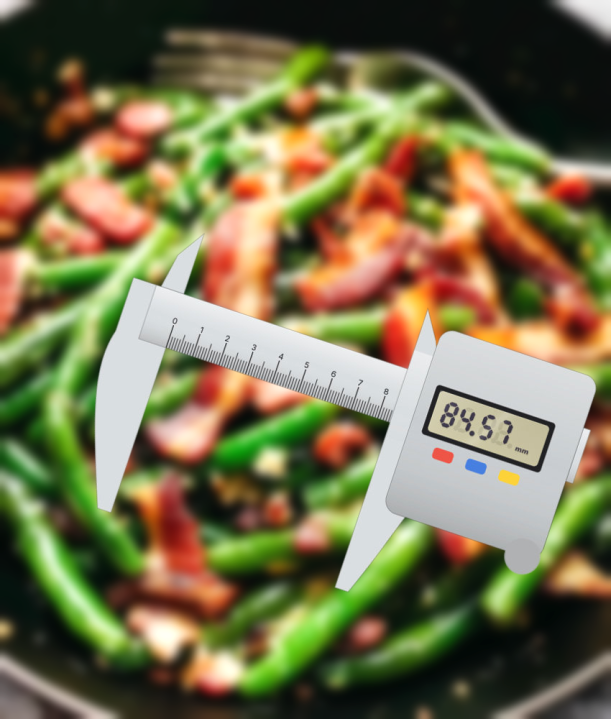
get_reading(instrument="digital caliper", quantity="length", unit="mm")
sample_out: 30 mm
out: 84.57 mm
